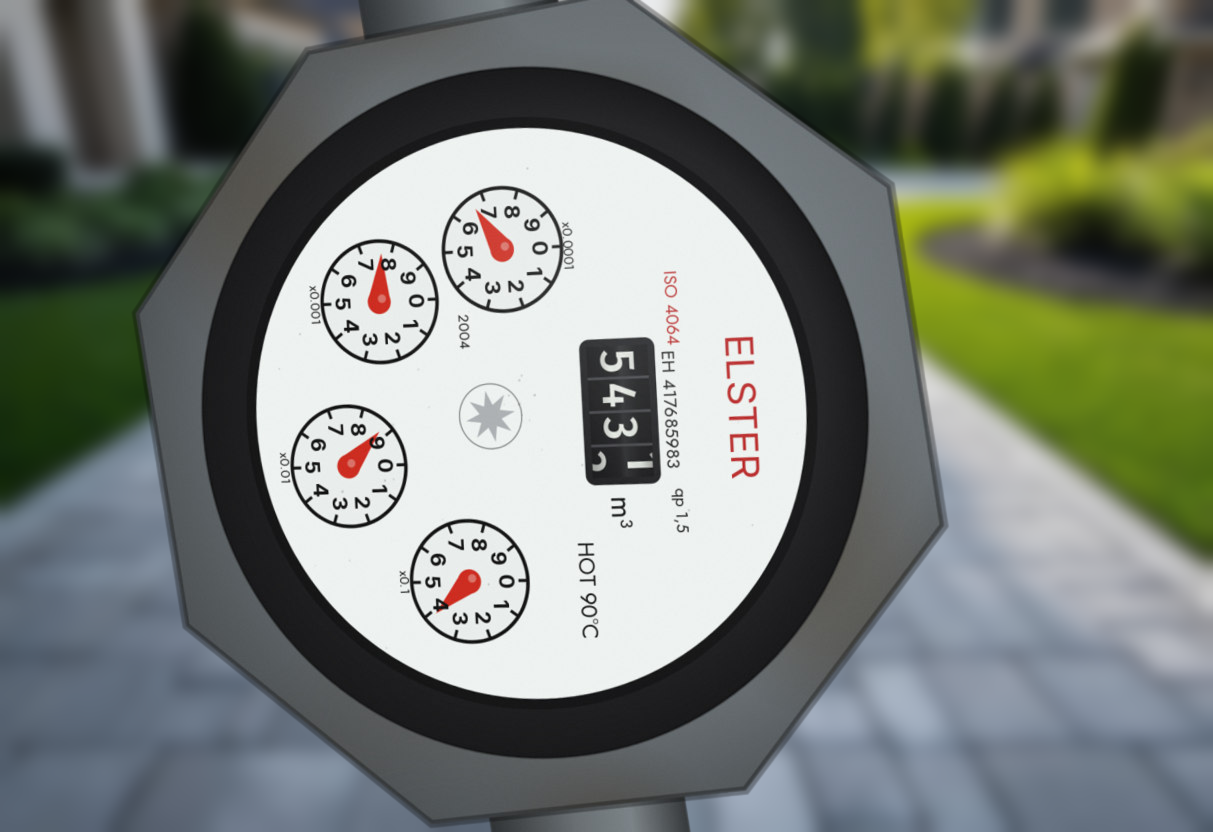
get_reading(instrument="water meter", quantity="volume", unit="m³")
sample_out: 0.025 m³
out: 5431.3876 m³
